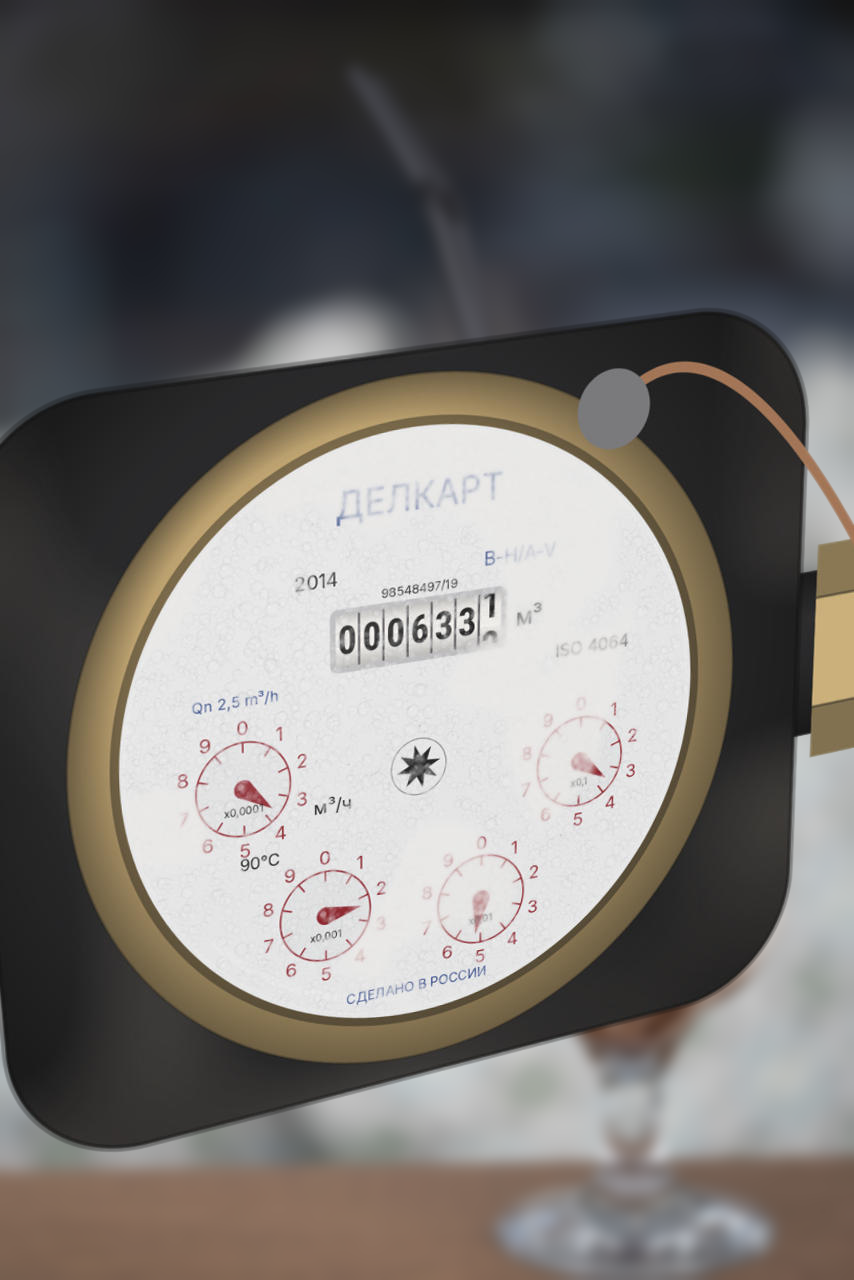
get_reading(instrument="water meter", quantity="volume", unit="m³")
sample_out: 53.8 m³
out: 6331.3523 m³
